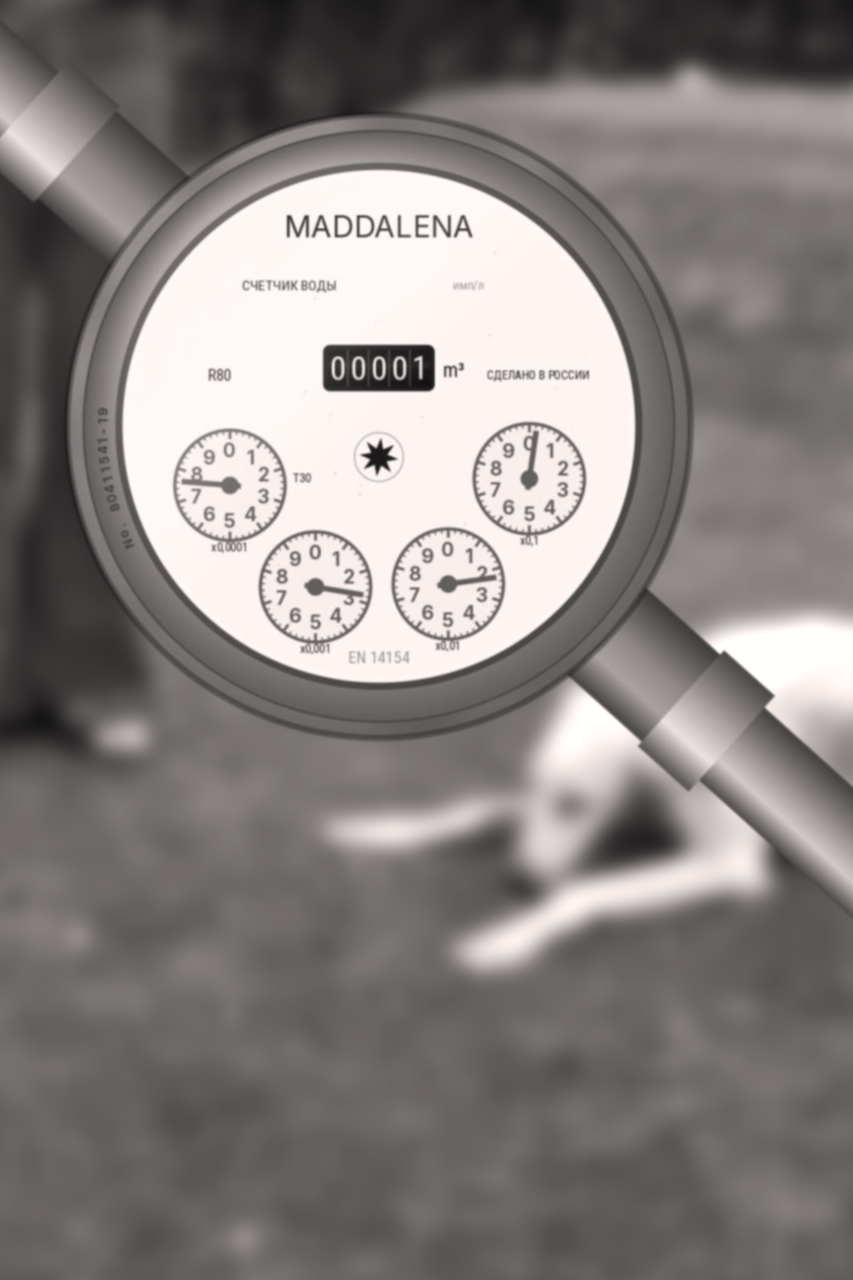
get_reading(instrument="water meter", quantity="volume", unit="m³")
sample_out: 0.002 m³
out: 1.0227 m³
